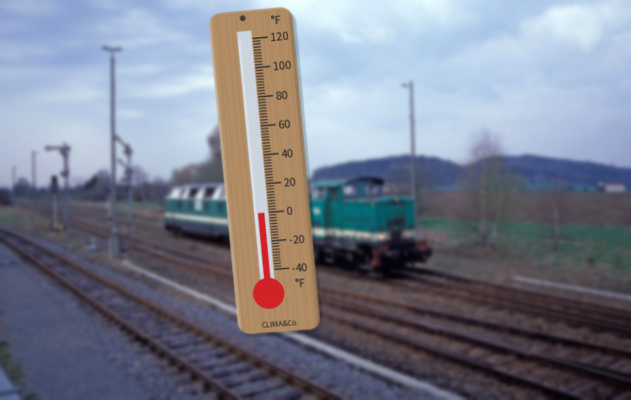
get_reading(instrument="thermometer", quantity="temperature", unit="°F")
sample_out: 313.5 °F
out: 0 °F
